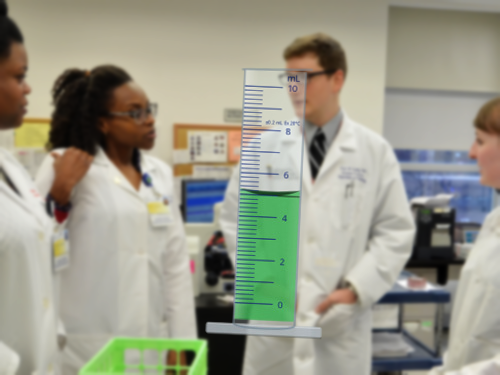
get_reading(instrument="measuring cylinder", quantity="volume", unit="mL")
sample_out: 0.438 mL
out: 5 mL
